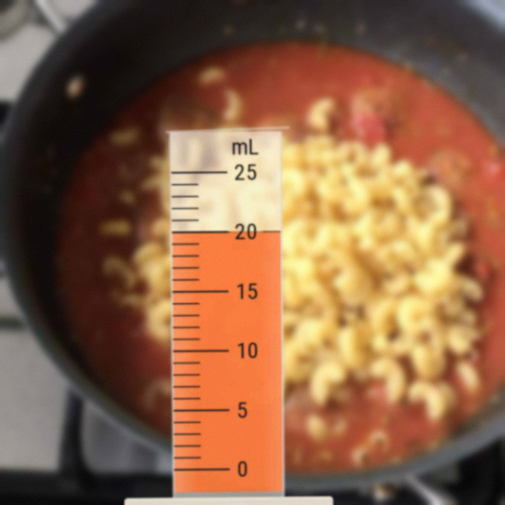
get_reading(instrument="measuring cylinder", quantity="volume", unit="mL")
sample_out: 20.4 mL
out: 20 mL
